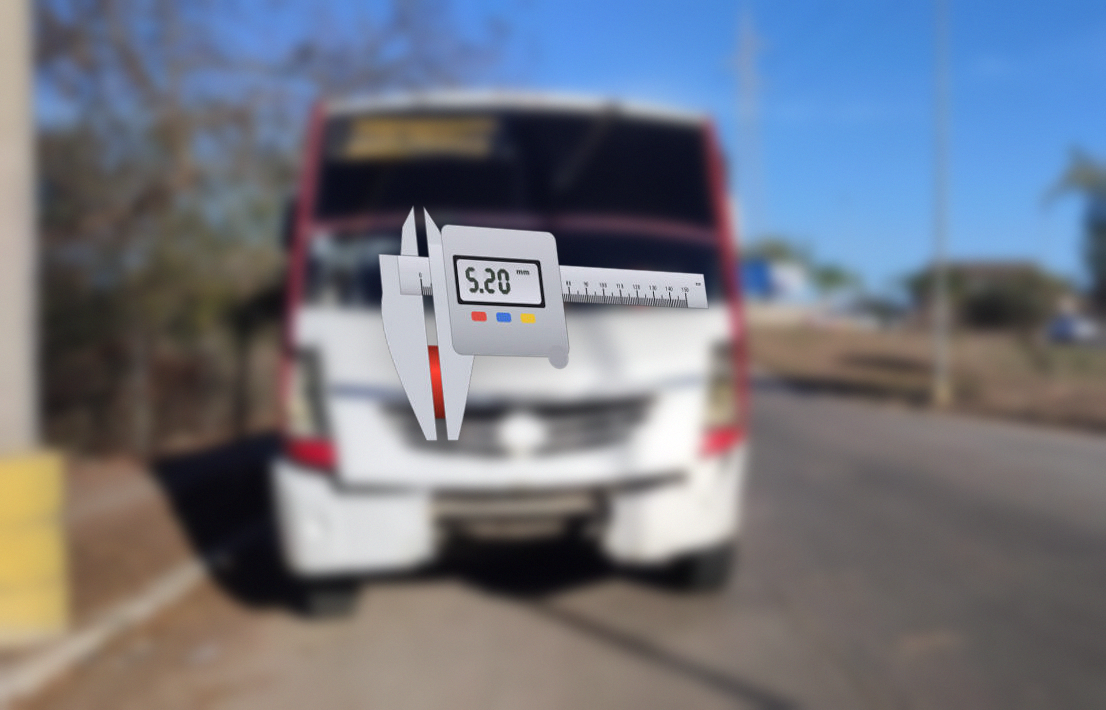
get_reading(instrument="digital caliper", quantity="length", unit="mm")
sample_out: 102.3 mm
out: 5.20 mm
